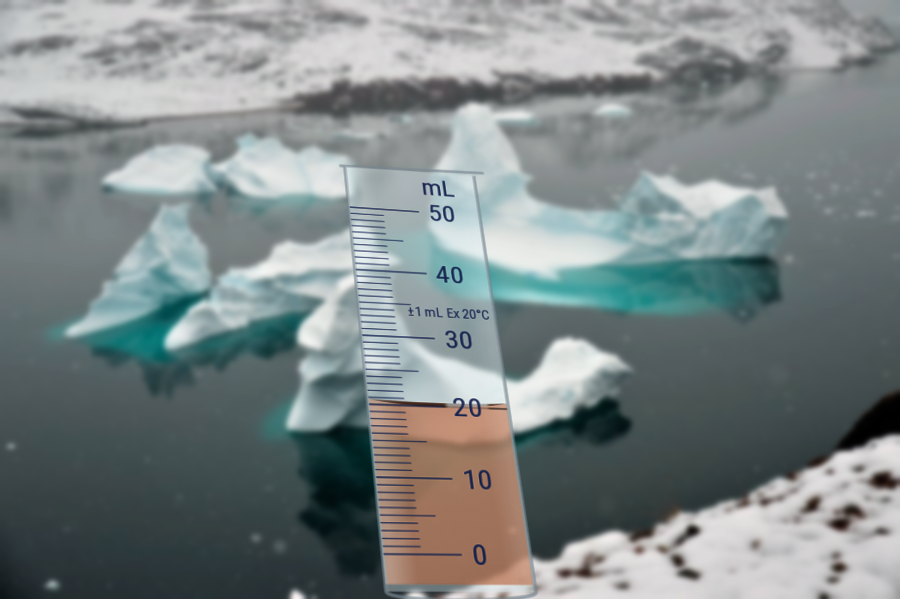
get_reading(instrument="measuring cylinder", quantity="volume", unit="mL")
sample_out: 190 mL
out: 20 mL
